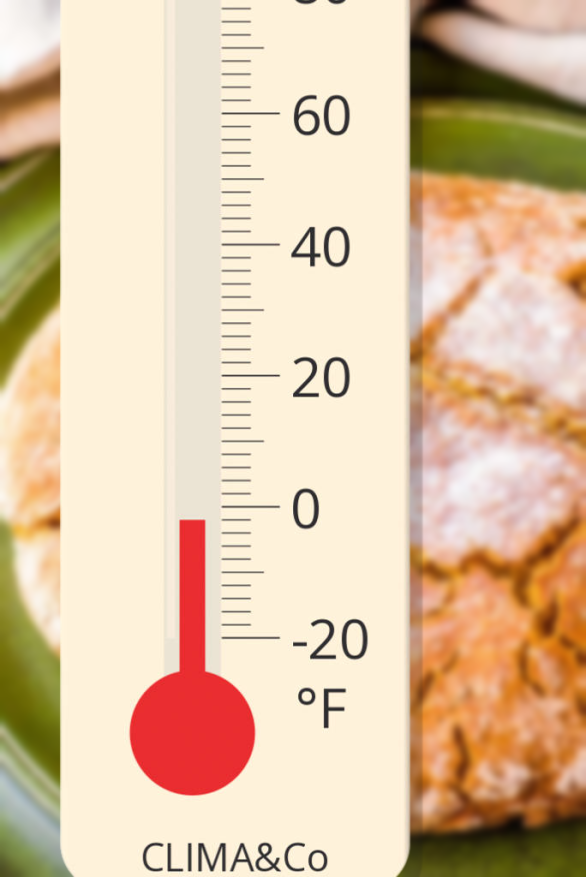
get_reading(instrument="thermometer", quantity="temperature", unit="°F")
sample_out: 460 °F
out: -2 °F
